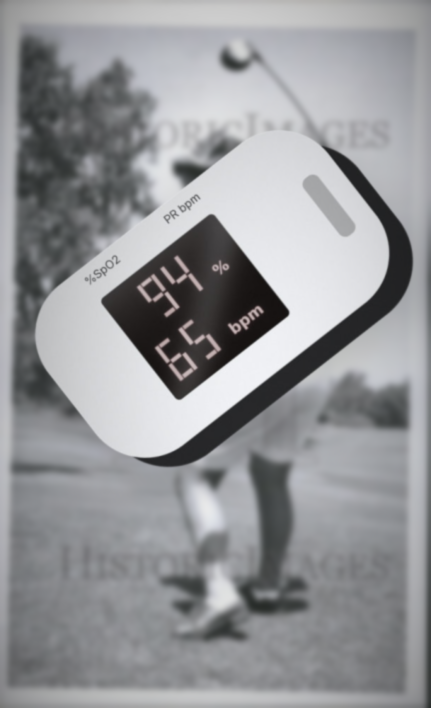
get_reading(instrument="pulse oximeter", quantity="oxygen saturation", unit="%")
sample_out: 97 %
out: 94 %
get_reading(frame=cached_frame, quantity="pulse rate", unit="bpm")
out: 65 bpm
